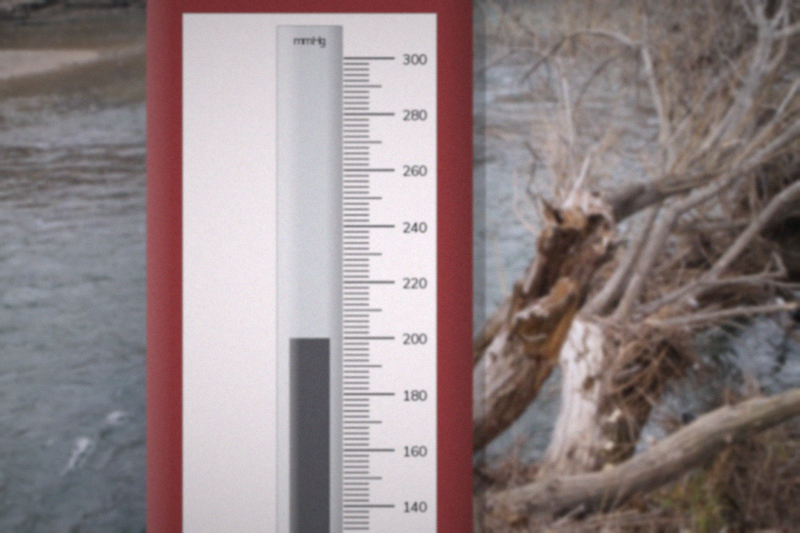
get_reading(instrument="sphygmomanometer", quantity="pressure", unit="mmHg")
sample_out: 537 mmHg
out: 200 mmHg
